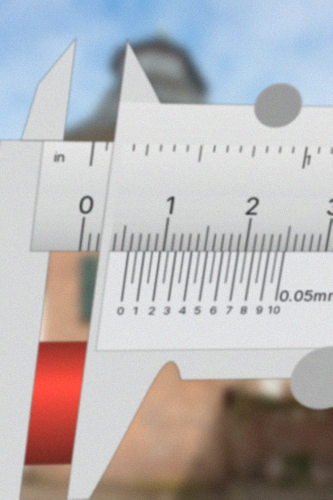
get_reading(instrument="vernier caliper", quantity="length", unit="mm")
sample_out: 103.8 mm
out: 5.8 mm
